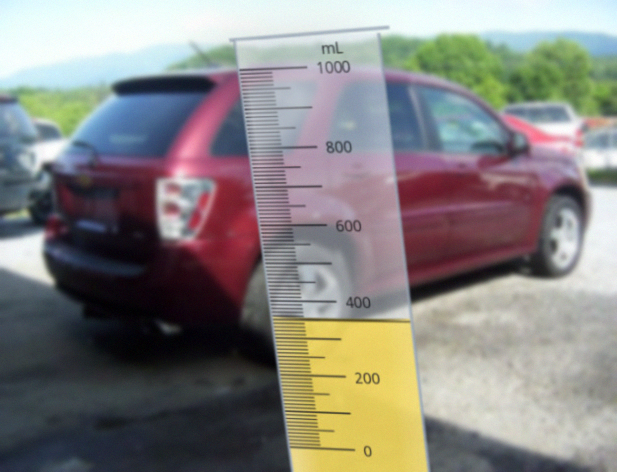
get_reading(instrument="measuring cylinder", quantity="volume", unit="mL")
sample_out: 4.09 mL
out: 350 mL
